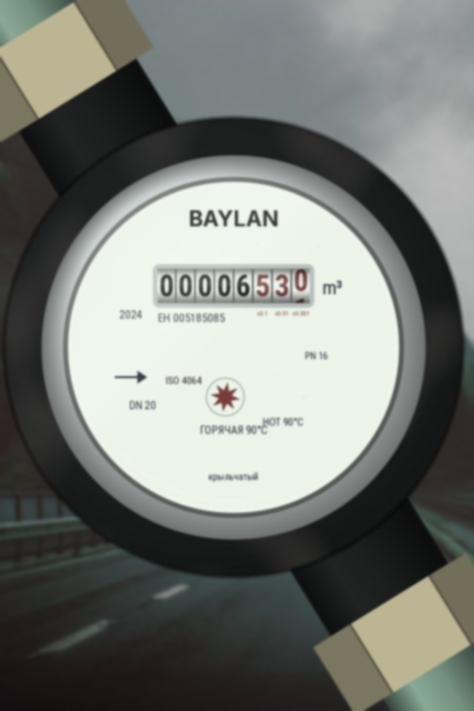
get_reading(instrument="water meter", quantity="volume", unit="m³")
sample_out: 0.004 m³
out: 6.530 m³
